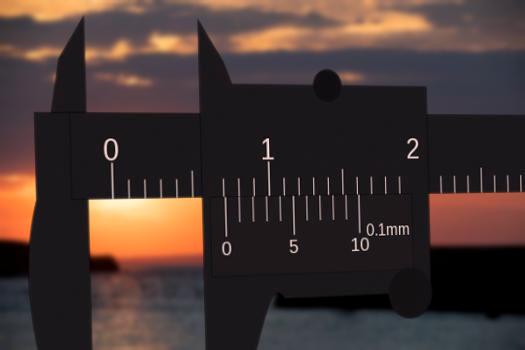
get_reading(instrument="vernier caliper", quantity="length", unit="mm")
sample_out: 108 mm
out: 7.1 mm
